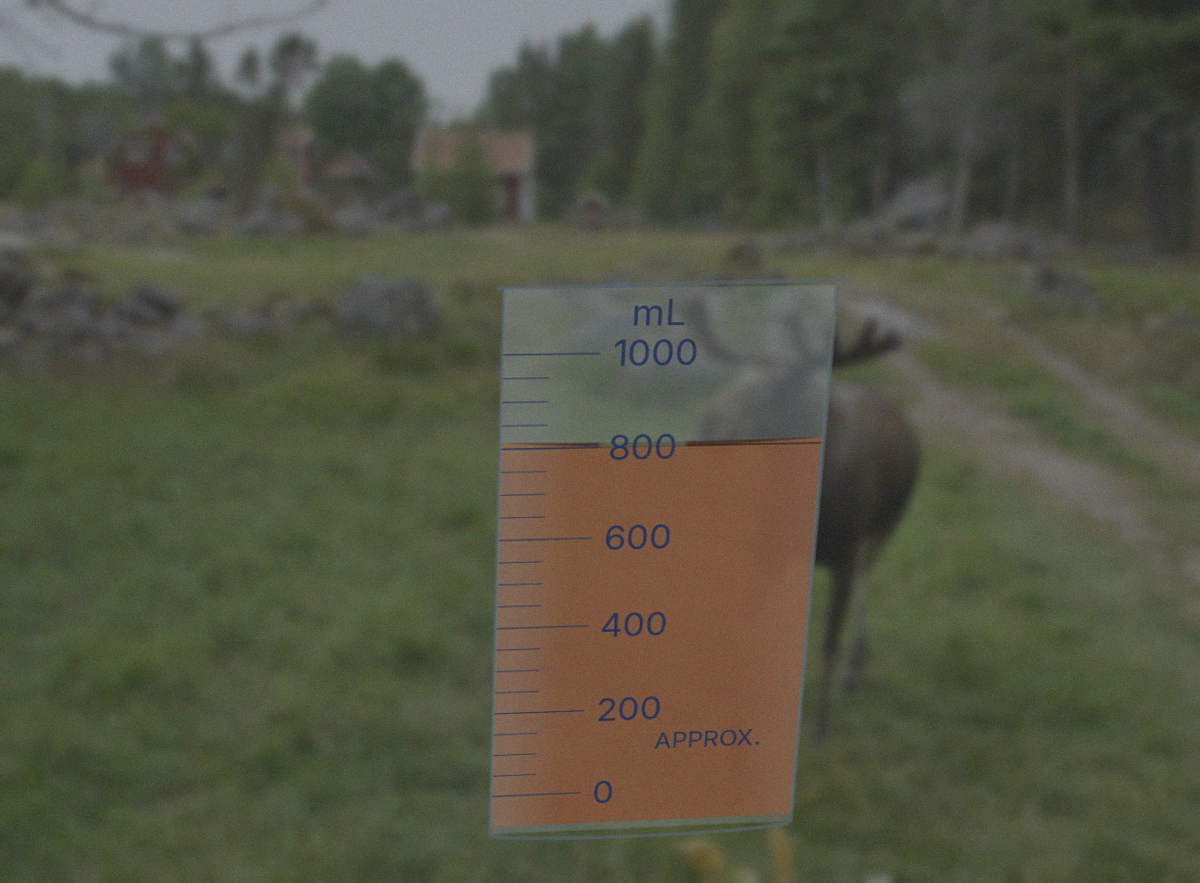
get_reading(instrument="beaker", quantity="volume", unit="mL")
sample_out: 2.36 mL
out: 800 mL
